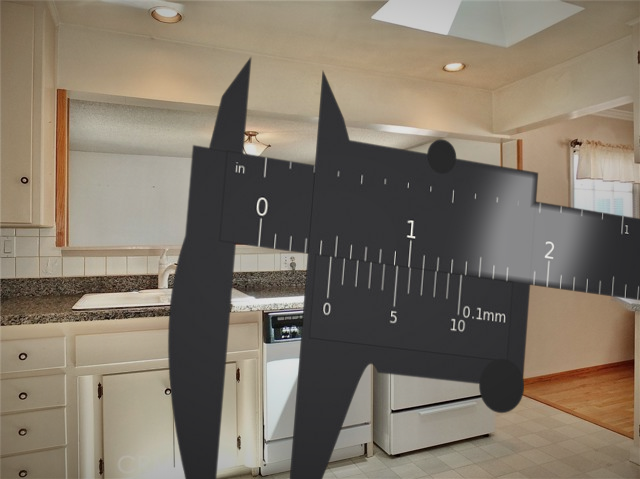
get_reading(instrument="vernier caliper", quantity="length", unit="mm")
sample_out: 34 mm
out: 4.7 mm
